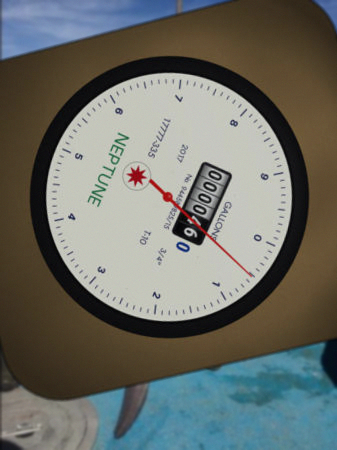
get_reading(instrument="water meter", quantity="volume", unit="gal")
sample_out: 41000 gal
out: 460.5 gal
